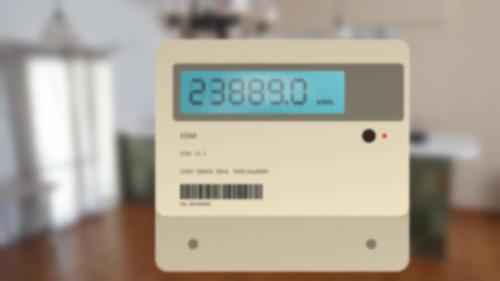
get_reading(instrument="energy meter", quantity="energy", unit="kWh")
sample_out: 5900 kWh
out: 23889.0 kWh
